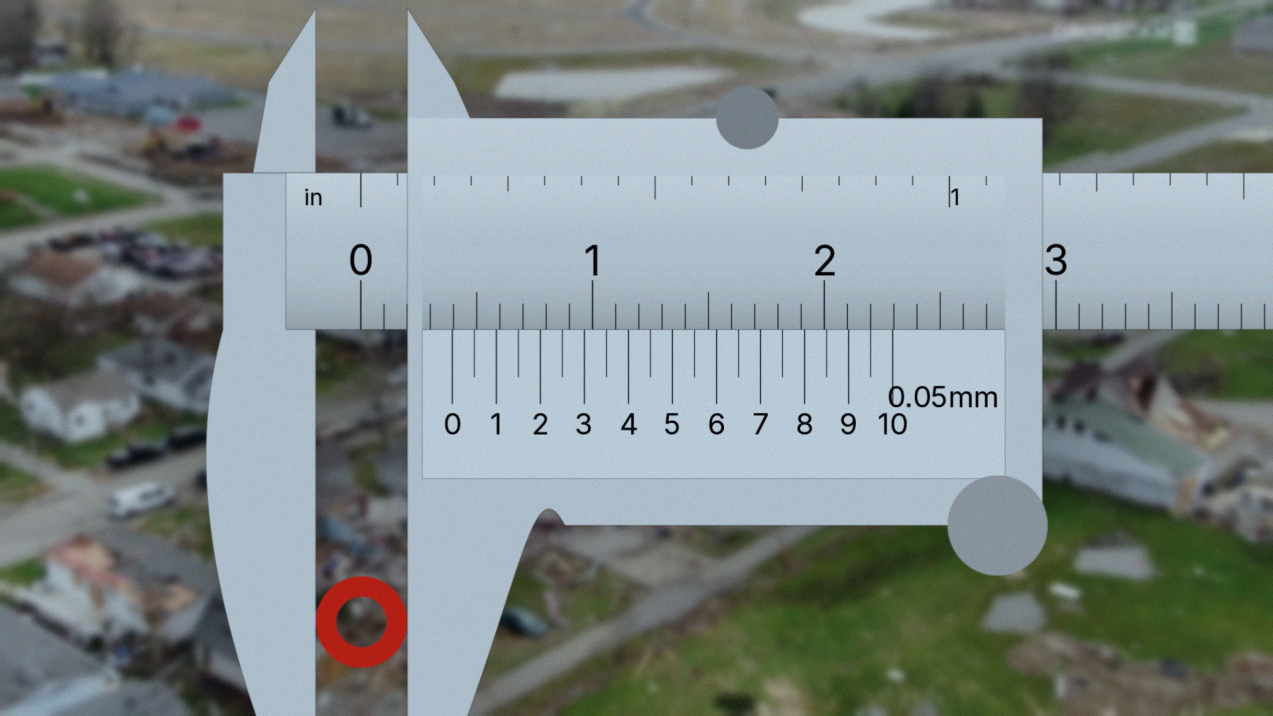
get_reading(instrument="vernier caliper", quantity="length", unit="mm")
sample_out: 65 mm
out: 3.95 mm
